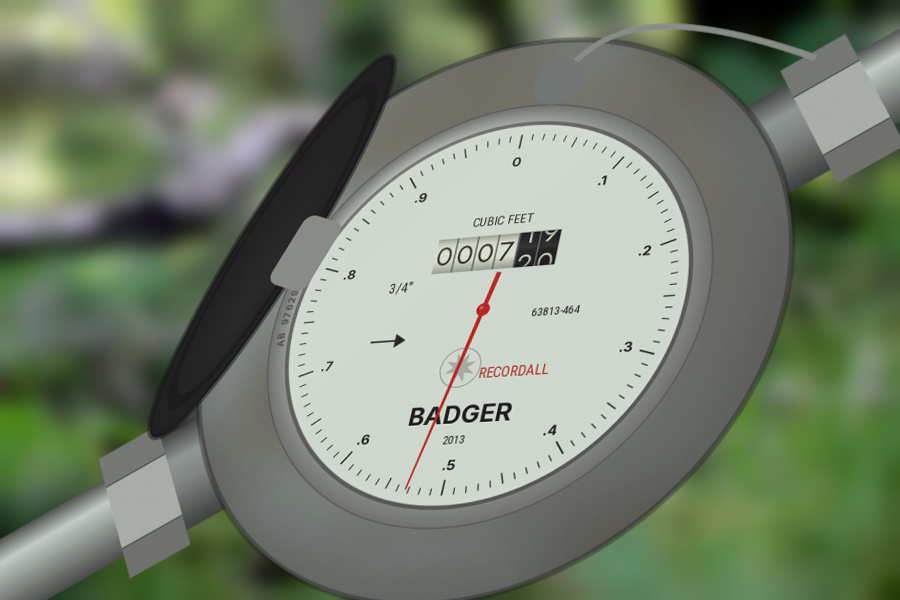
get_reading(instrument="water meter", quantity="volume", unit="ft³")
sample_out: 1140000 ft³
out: 719.53 ft³
